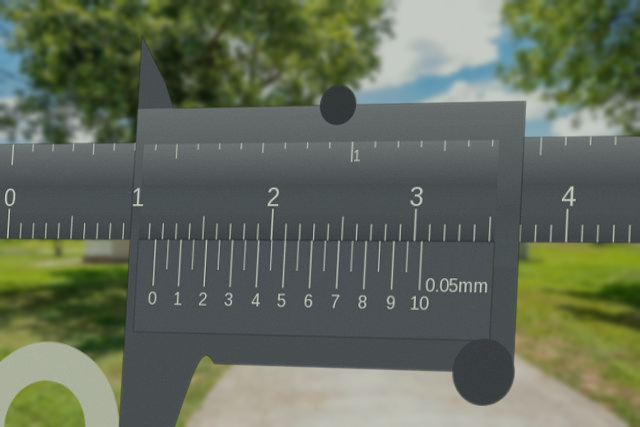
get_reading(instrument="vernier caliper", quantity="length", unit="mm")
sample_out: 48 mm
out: 11.5 mm
